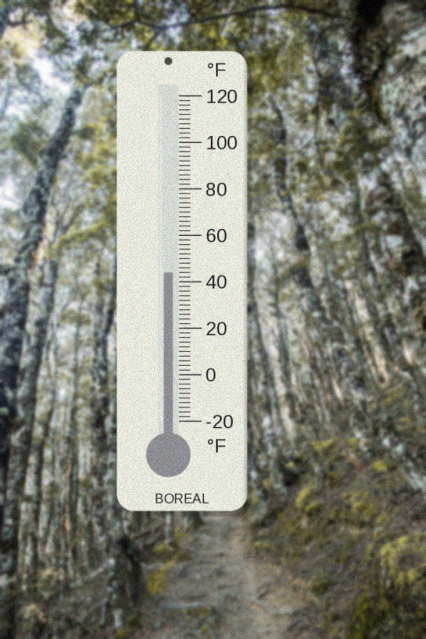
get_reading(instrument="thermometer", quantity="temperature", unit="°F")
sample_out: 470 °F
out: 44 °F
